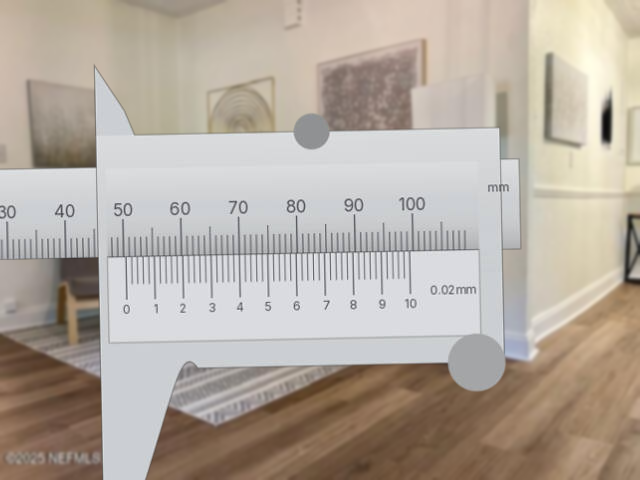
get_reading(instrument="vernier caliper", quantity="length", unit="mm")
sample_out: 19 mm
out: 50.4 mm
